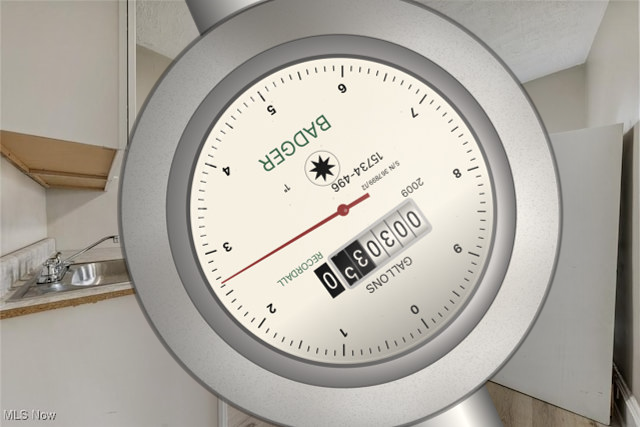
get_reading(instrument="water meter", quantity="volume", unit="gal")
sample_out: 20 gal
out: 30352.6 gal
